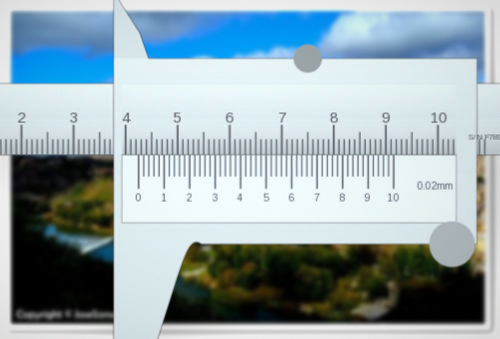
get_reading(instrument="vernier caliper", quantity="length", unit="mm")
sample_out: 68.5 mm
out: 42.5 mm
